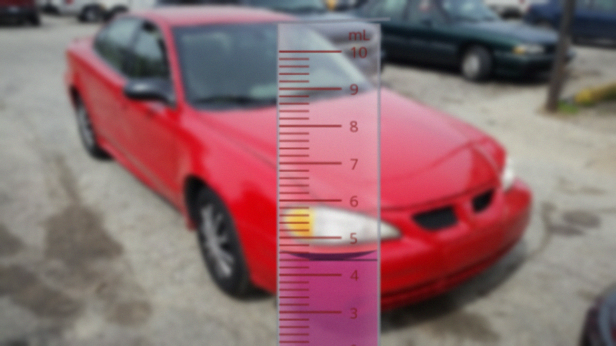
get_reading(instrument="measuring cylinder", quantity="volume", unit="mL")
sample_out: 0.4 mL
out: 4.4 mL
